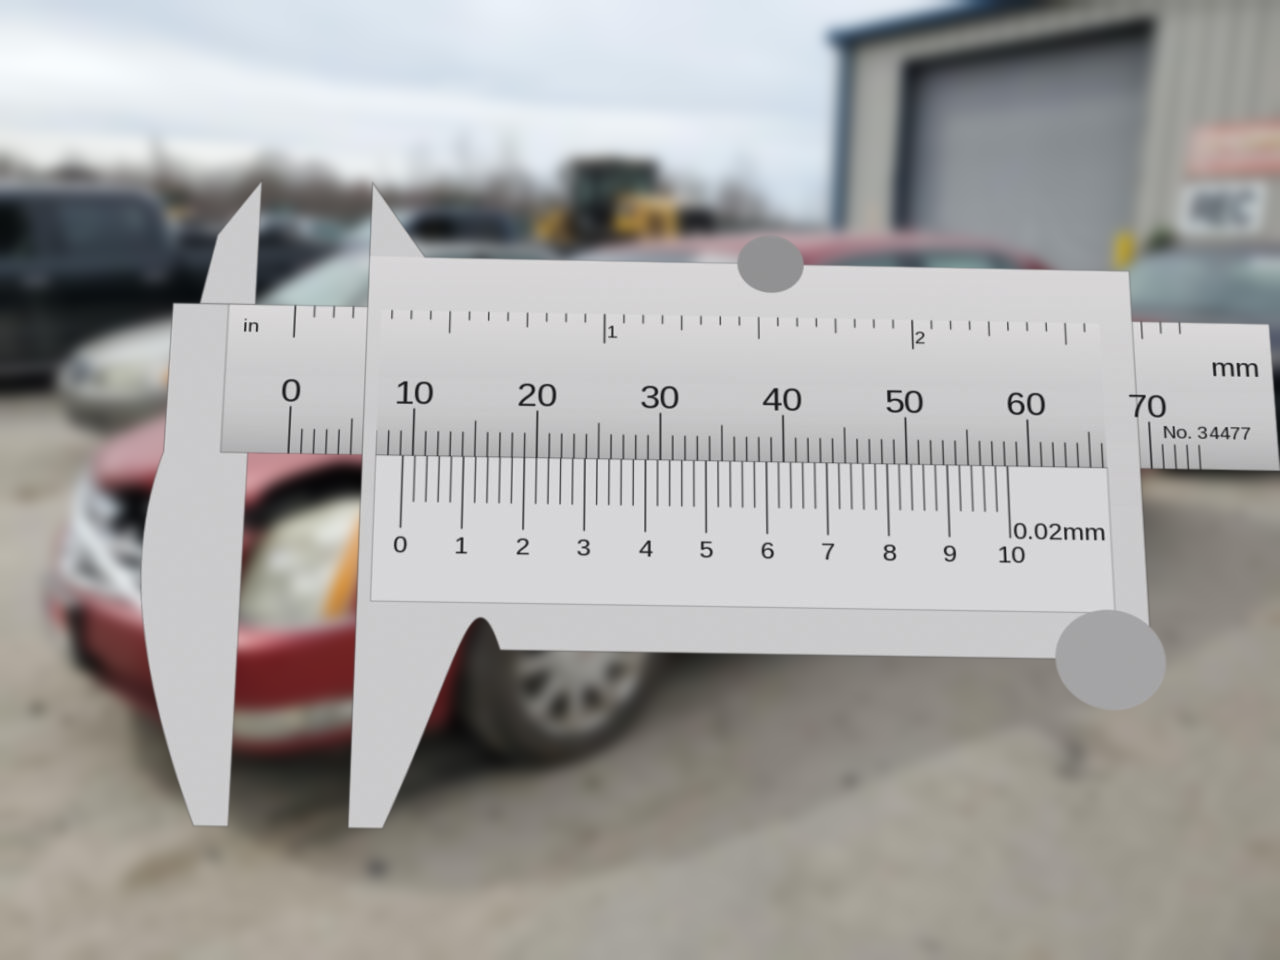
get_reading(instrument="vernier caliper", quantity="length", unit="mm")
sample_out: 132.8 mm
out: 9.2 mm
